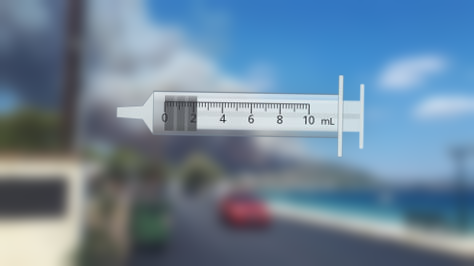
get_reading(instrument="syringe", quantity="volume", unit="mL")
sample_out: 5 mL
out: 0 mL
